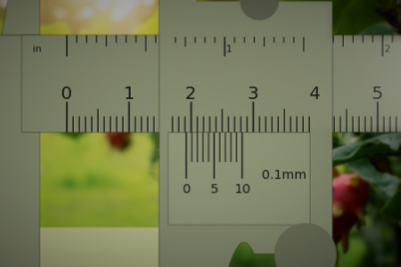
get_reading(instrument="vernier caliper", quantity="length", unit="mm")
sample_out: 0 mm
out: 19.2 mm
